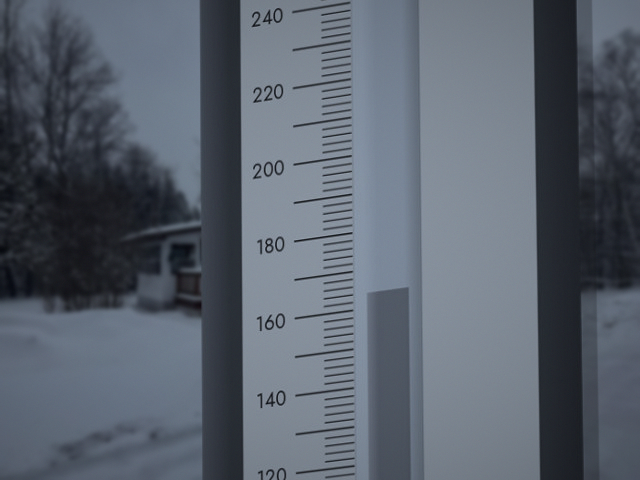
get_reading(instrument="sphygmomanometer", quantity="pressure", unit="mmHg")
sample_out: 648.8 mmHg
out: 164 mmHg
